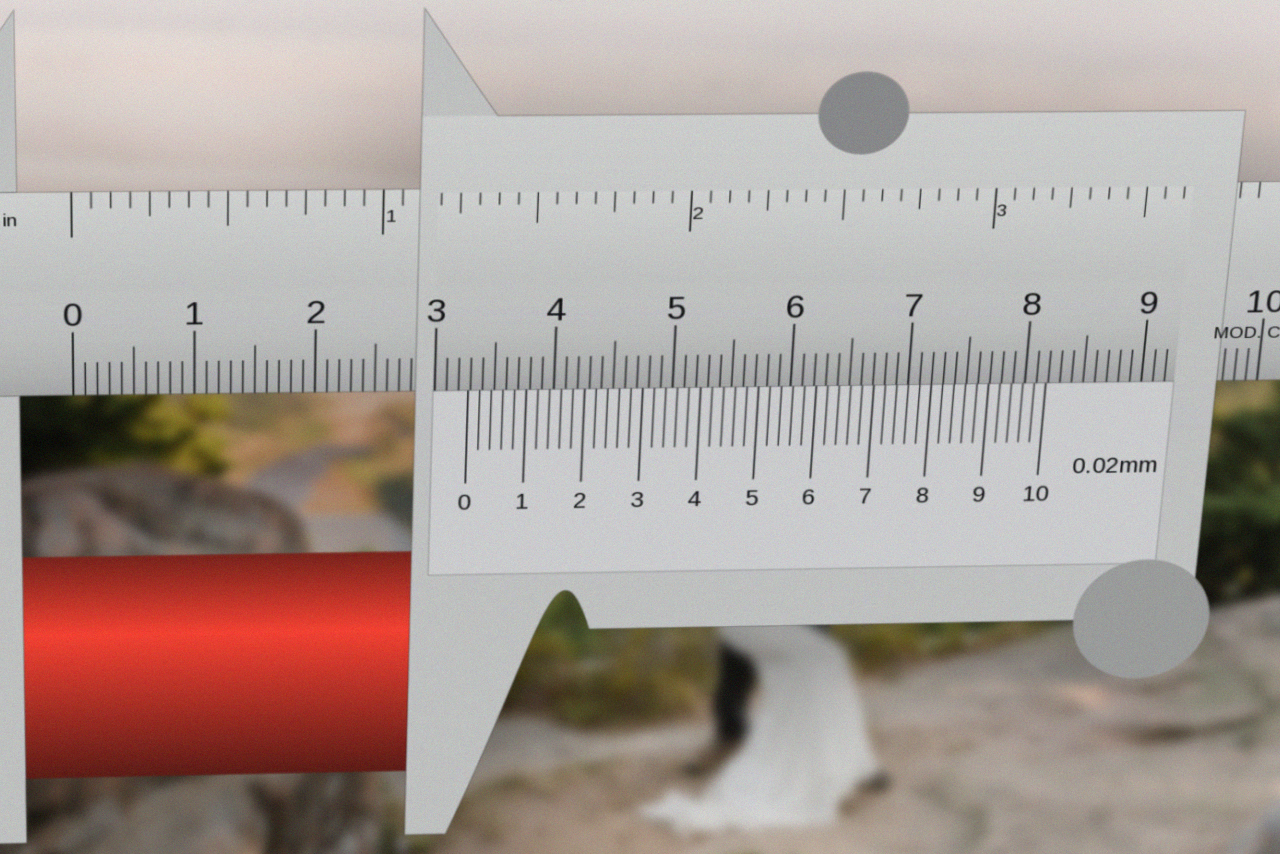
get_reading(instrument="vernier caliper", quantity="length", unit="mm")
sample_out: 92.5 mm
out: 32.8 mm
